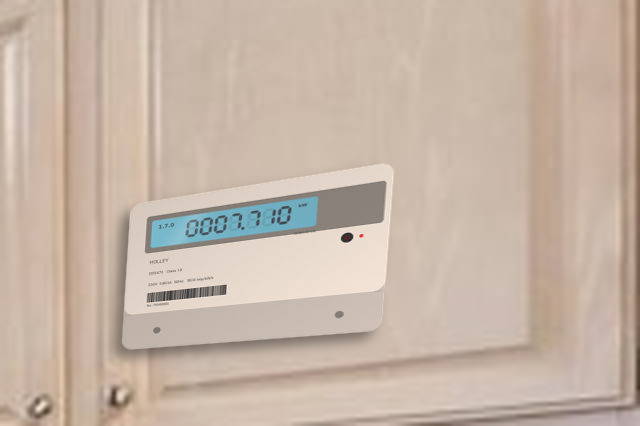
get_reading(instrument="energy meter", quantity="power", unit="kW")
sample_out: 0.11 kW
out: 7.710 kW
